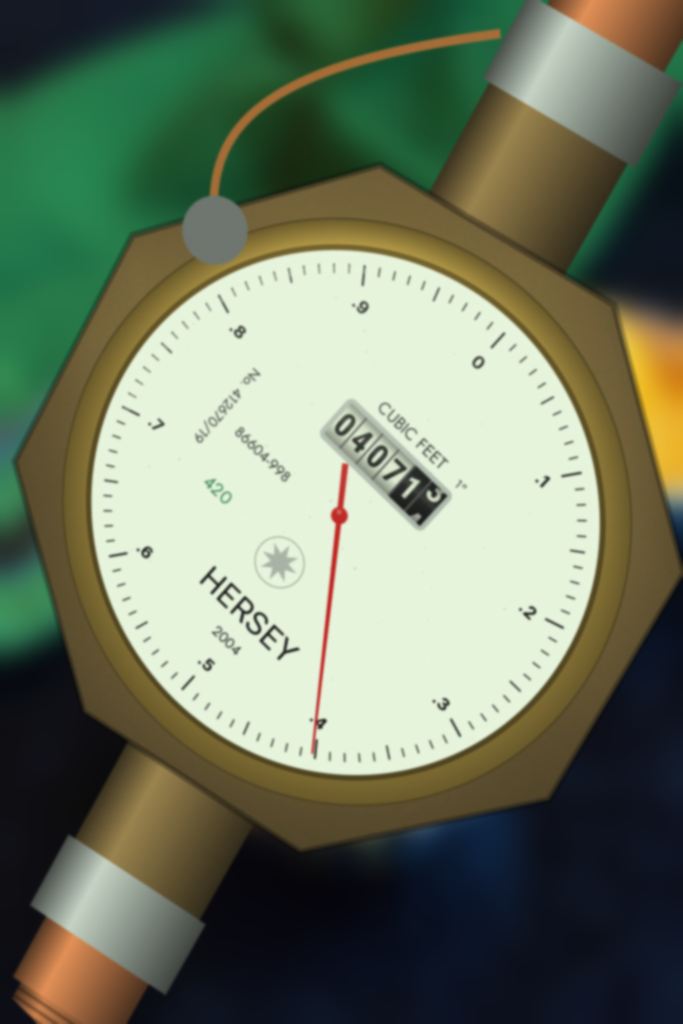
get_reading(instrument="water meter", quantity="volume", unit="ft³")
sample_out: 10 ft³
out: 40713.40 ft³
